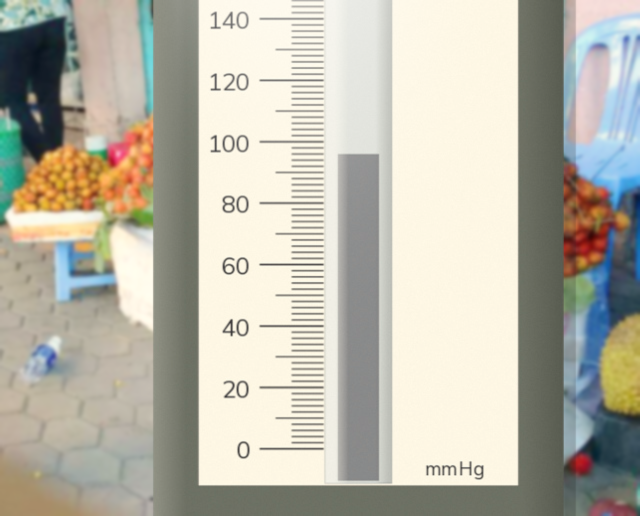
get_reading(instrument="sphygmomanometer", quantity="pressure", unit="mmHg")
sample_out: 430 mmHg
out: 96 mmHg
